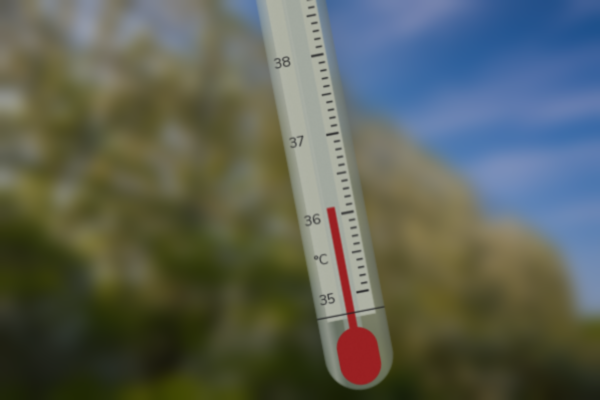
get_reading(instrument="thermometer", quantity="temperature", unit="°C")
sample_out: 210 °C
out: 36.1 °C
